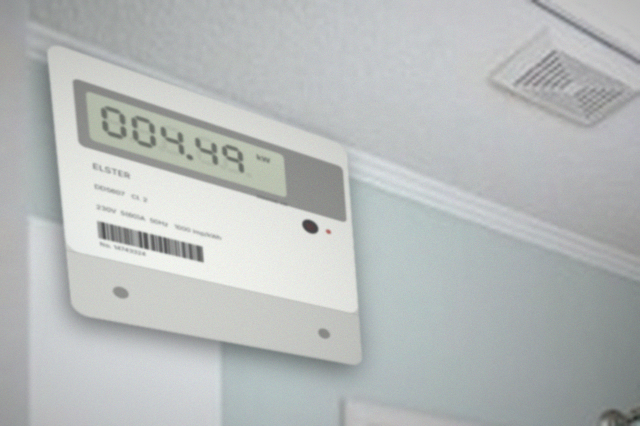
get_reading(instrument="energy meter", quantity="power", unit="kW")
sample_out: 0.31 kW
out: 4.49 kW
